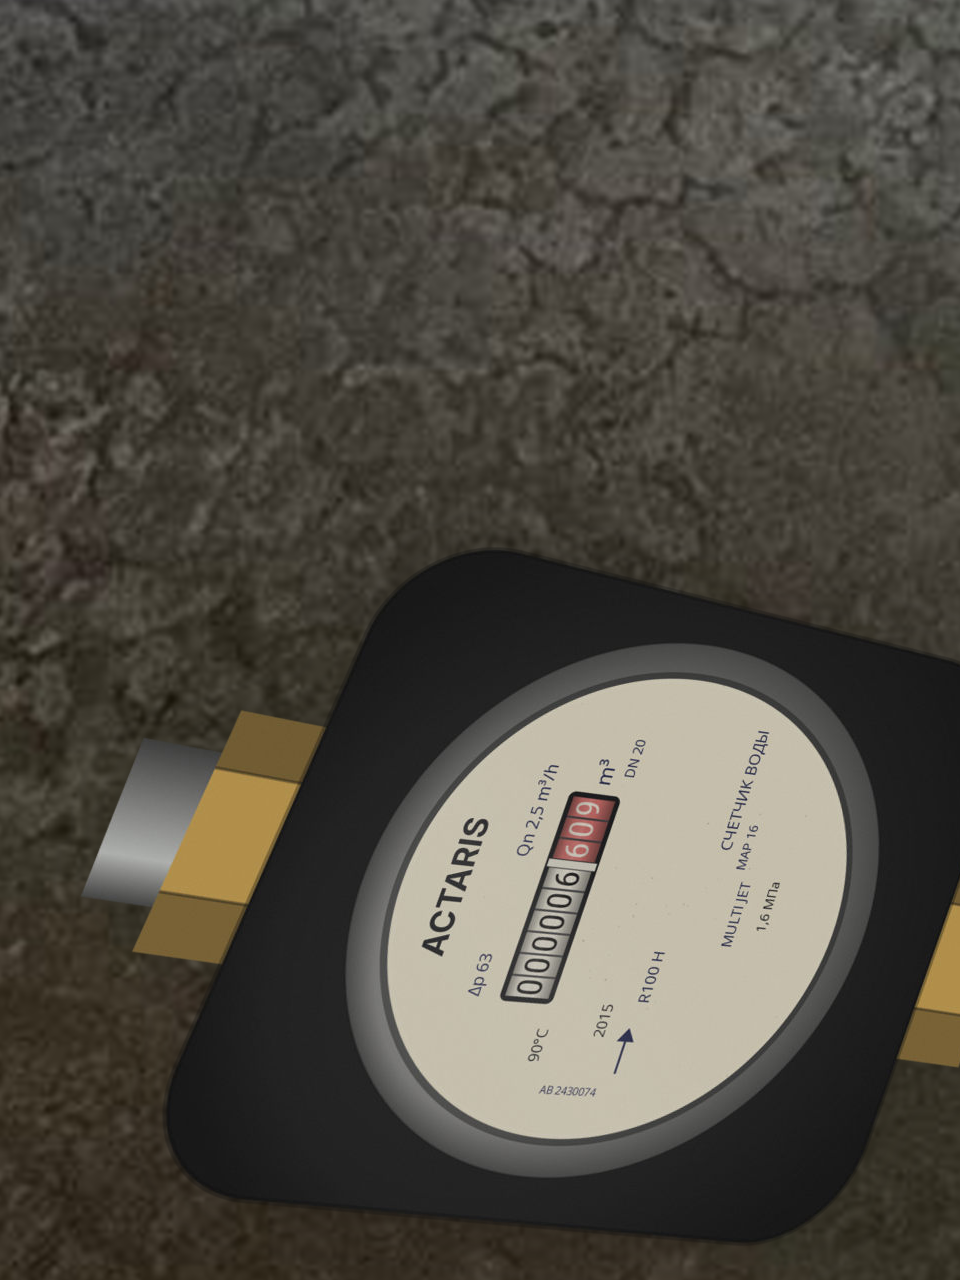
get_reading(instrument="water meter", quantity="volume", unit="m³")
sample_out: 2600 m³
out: 6.609 m³
